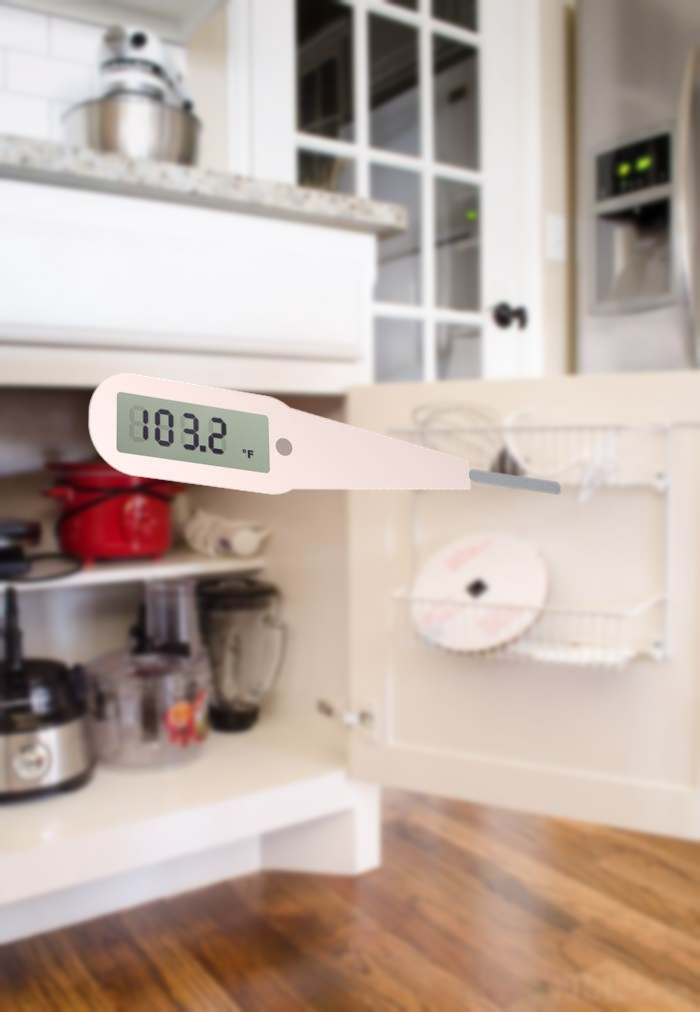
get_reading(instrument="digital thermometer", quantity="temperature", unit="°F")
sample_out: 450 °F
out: 103.2 °F
